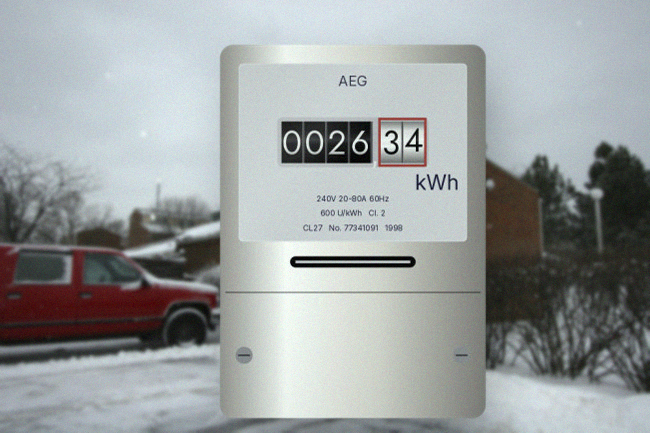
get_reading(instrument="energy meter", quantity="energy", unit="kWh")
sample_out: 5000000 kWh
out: 26.34 kWh
